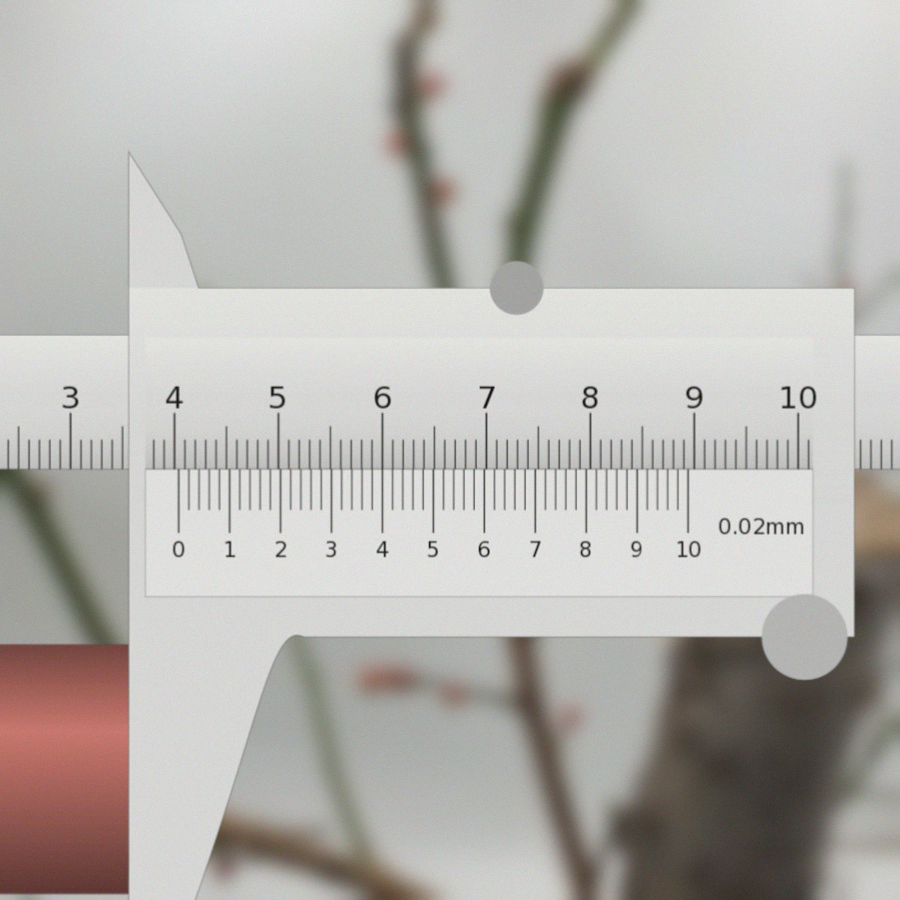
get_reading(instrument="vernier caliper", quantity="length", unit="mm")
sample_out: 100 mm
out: 40.4 mm
